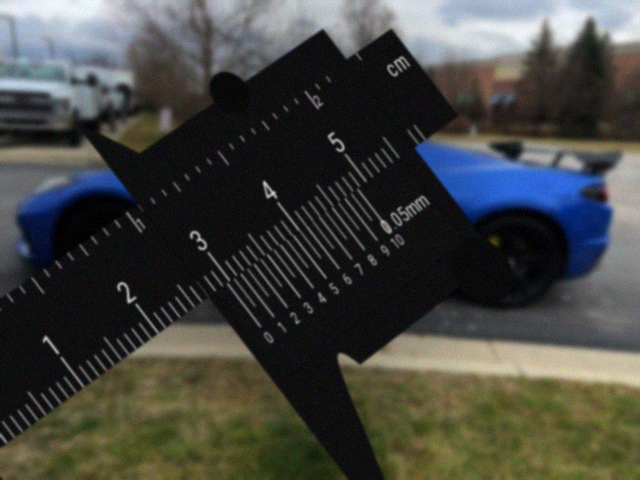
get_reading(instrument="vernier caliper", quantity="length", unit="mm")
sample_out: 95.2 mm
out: 29.6 mm
